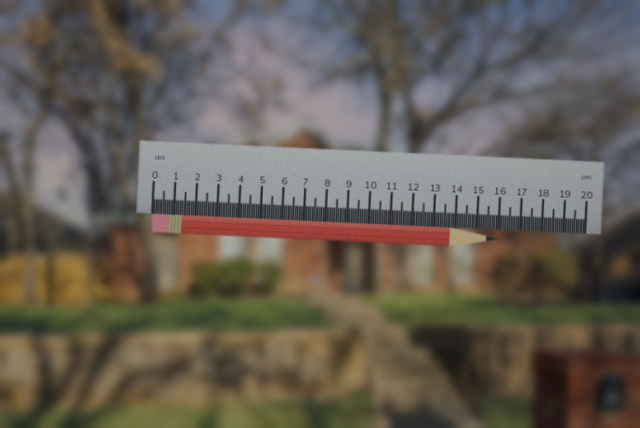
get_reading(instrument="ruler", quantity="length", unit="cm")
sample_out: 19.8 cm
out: 16 cm
